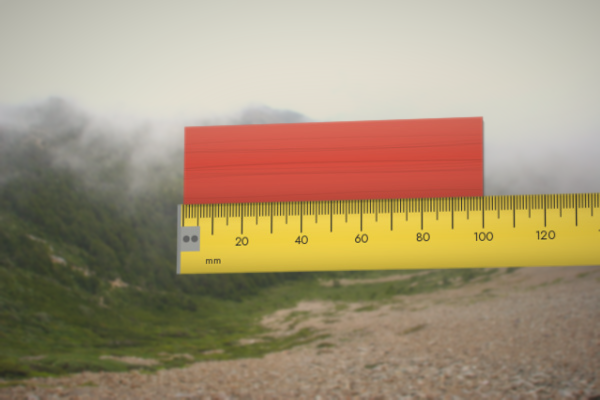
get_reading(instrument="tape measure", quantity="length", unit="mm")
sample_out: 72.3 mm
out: 100 mm
